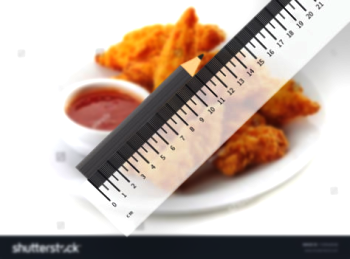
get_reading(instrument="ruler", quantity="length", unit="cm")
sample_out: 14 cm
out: 12.5 cm
